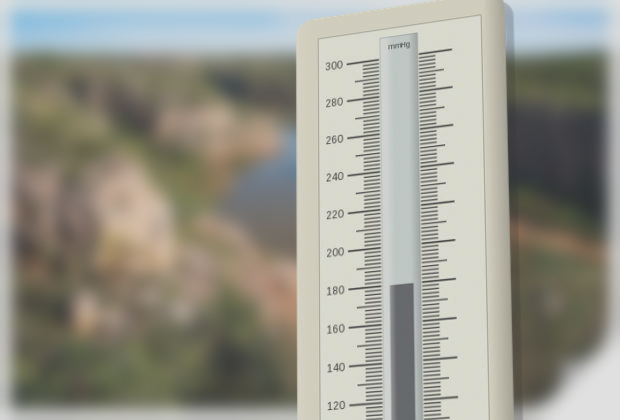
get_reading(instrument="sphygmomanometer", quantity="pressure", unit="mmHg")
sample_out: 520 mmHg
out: 180 mmHg
